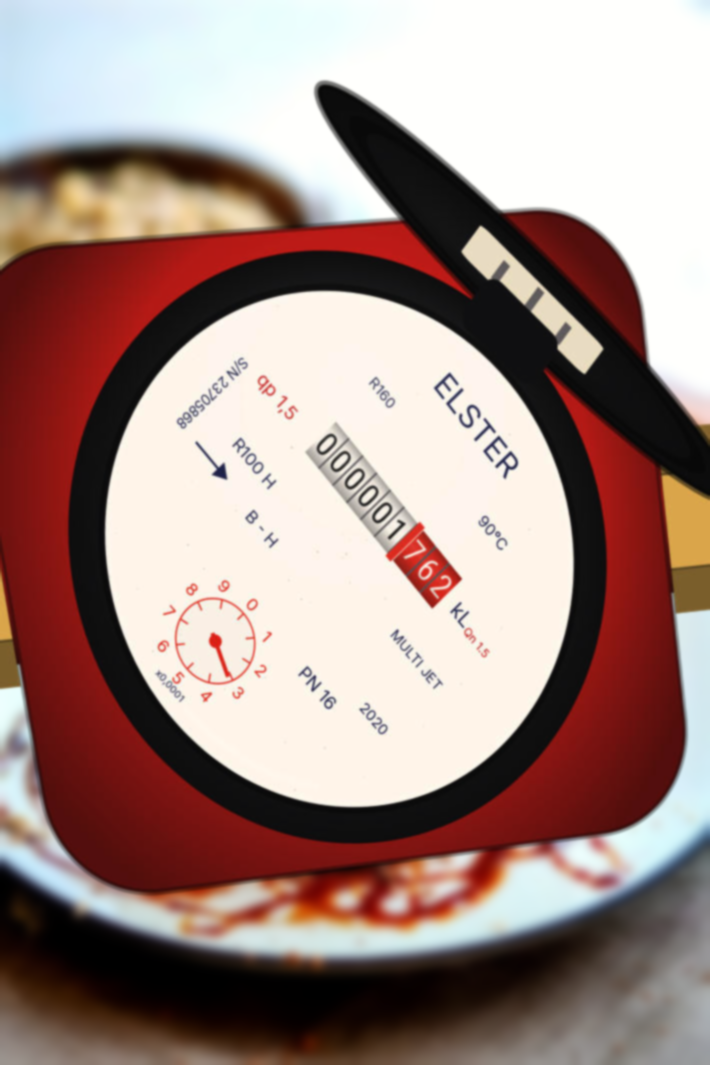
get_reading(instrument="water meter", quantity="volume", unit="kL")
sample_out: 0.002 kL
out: 1.7623 kL
